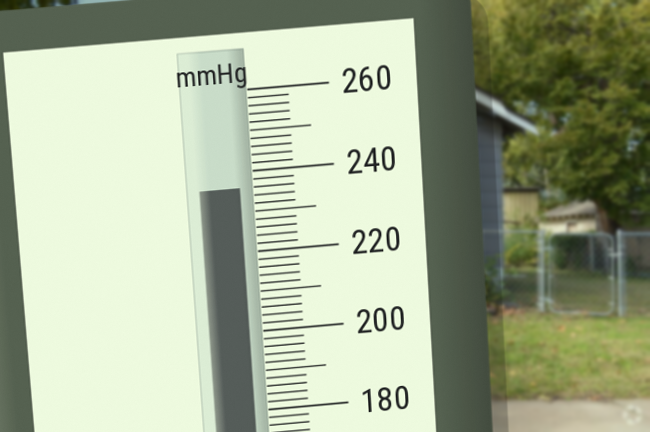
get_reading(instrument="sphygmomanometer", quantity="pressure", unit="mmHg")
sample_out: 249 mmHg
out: 236 mmHg
